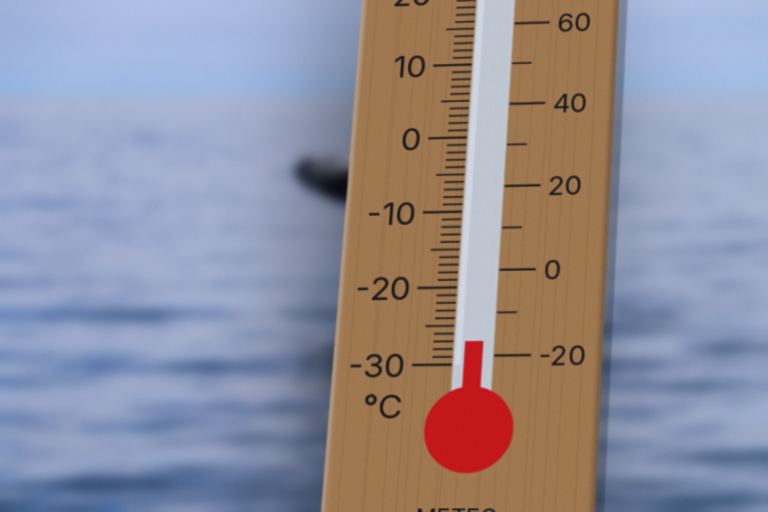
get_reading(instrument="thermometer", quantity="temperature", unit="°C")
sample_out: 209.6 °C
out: -27 °C
